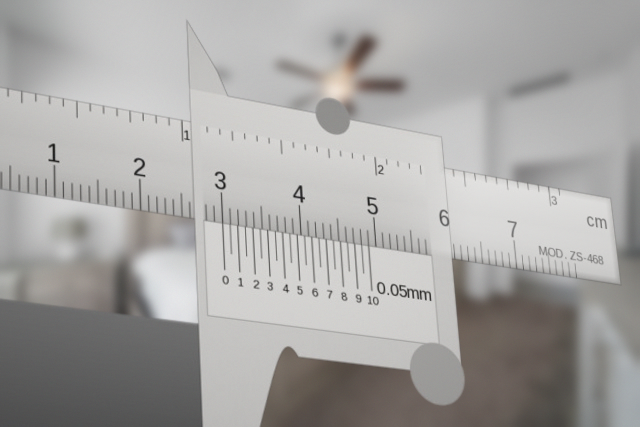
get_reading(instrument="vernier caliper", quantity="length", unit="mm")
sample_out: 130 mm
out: 30.0 mm
